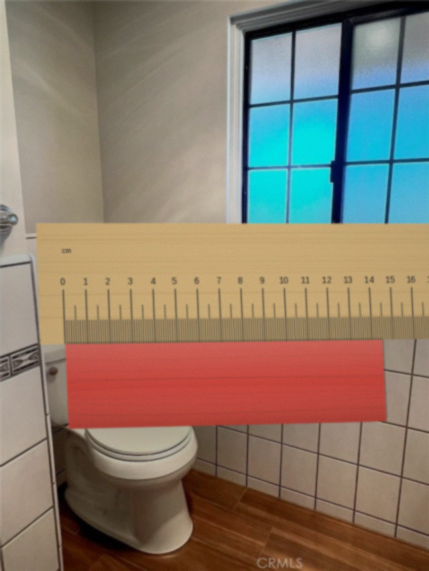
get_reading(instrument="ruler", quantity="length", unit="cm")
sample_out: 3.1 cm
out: 14.5 cm
